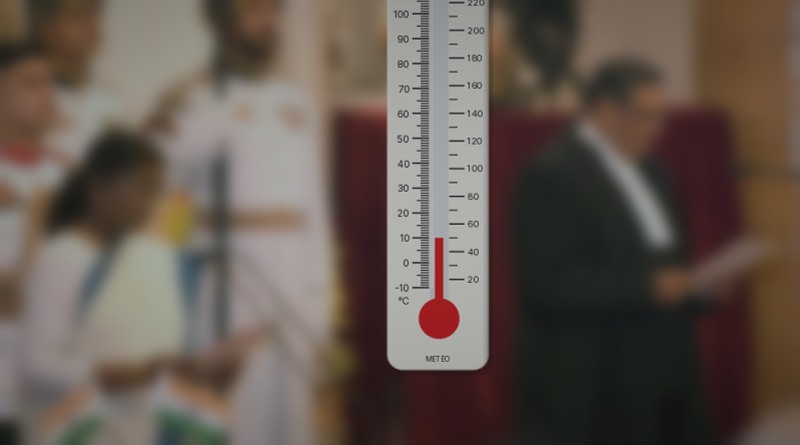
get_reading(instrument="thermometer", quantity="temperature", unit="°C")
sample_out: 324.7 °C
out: 10 °C
